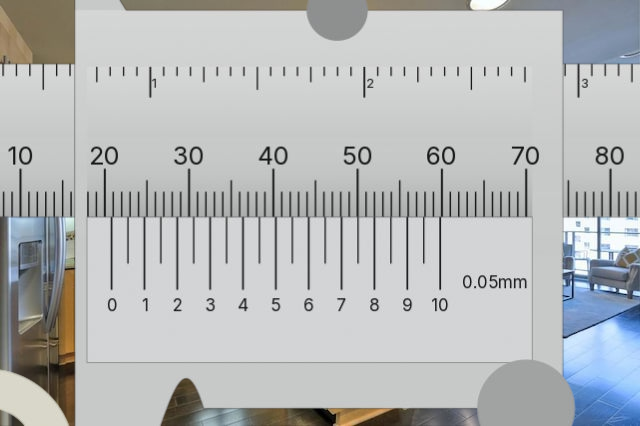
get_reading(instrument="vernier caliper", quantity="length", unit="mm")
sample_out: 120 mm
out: 20.8 mm
